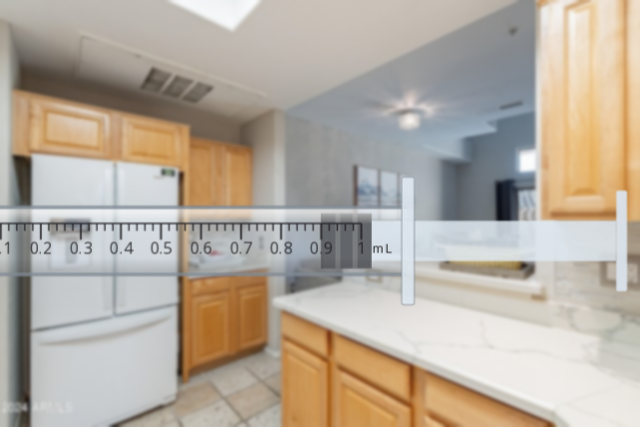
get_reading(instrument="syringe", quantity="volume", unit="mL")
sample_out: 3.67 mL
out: 0.9 mL
